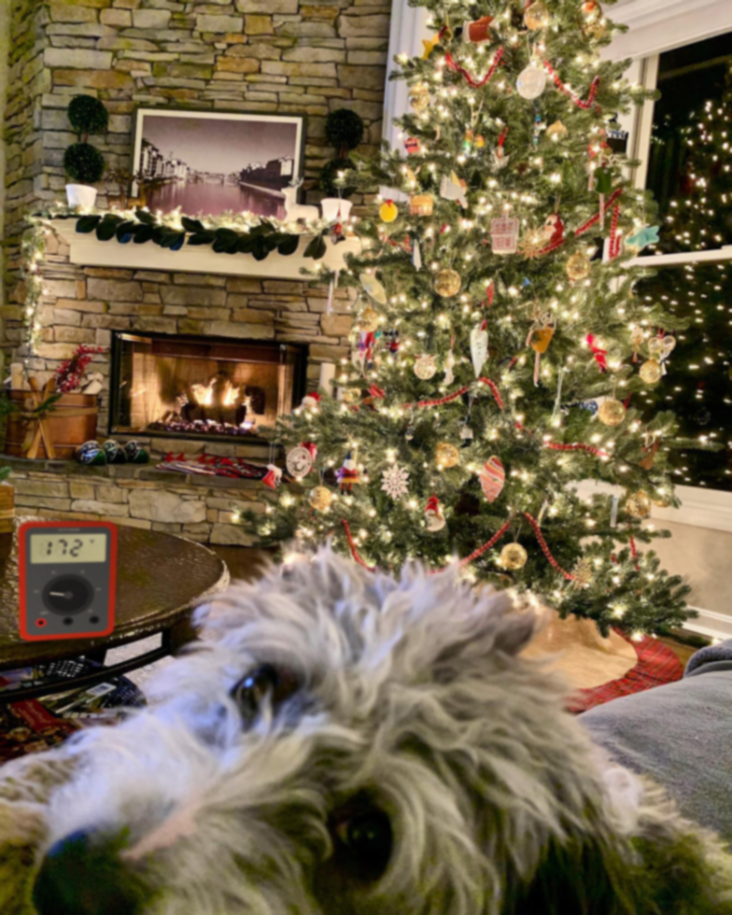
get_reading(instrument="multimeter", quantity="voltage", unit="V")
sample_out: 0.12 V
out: 172 V
